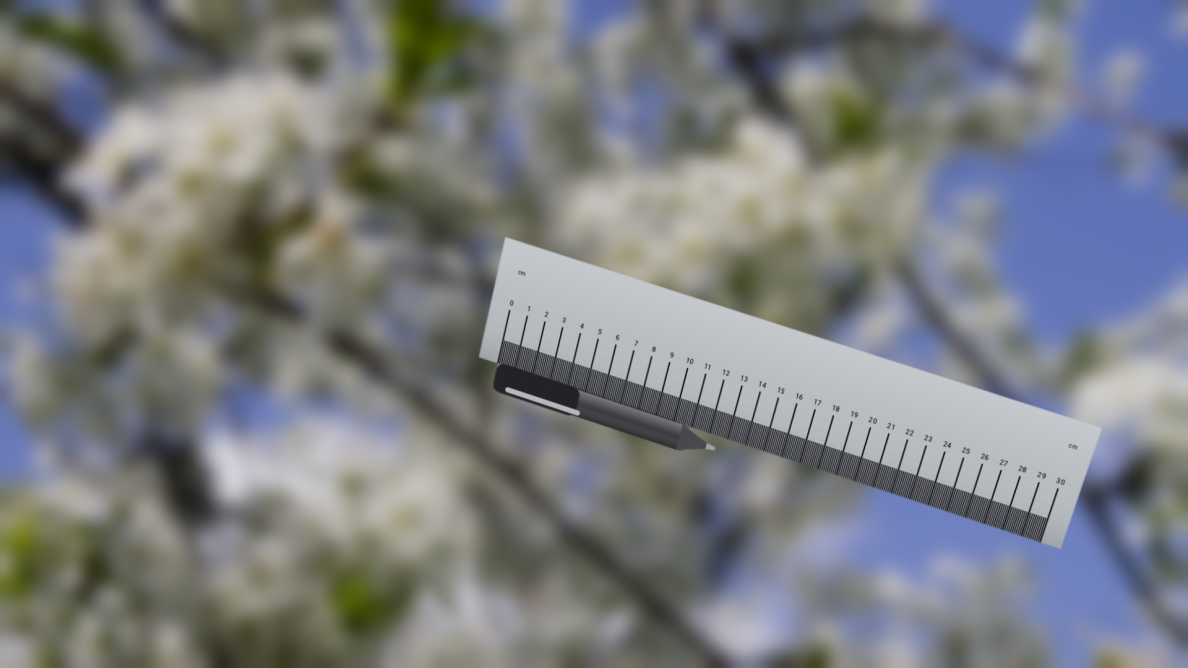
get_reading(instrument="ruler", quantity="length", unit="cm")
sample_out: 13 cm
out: 12.5 cm
